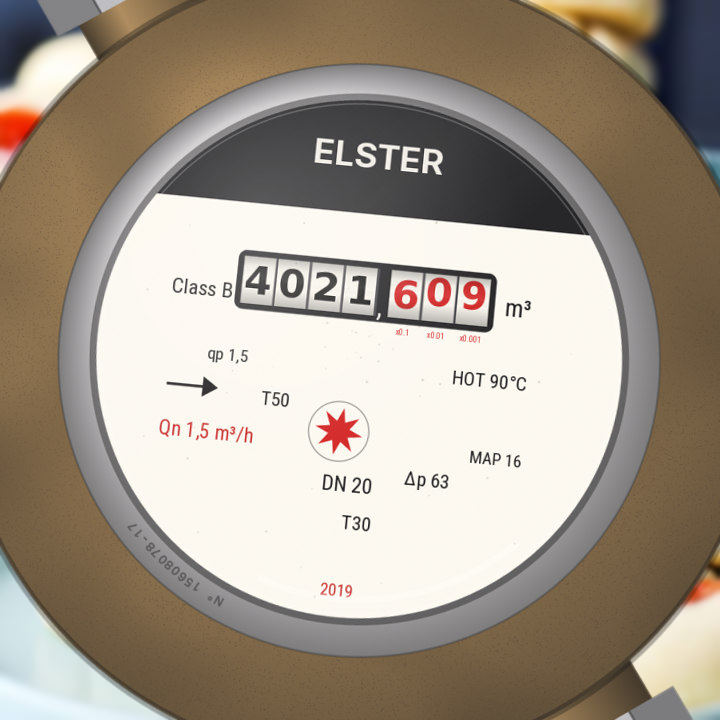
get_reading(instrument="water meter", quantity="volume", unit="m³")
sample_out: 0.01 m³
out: 4021.609 m³
